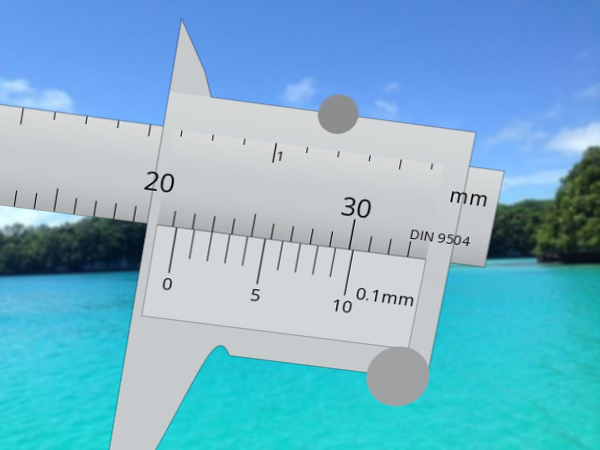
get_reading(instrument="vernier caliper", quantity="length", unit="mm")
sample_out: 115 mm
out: 21.2 mm
